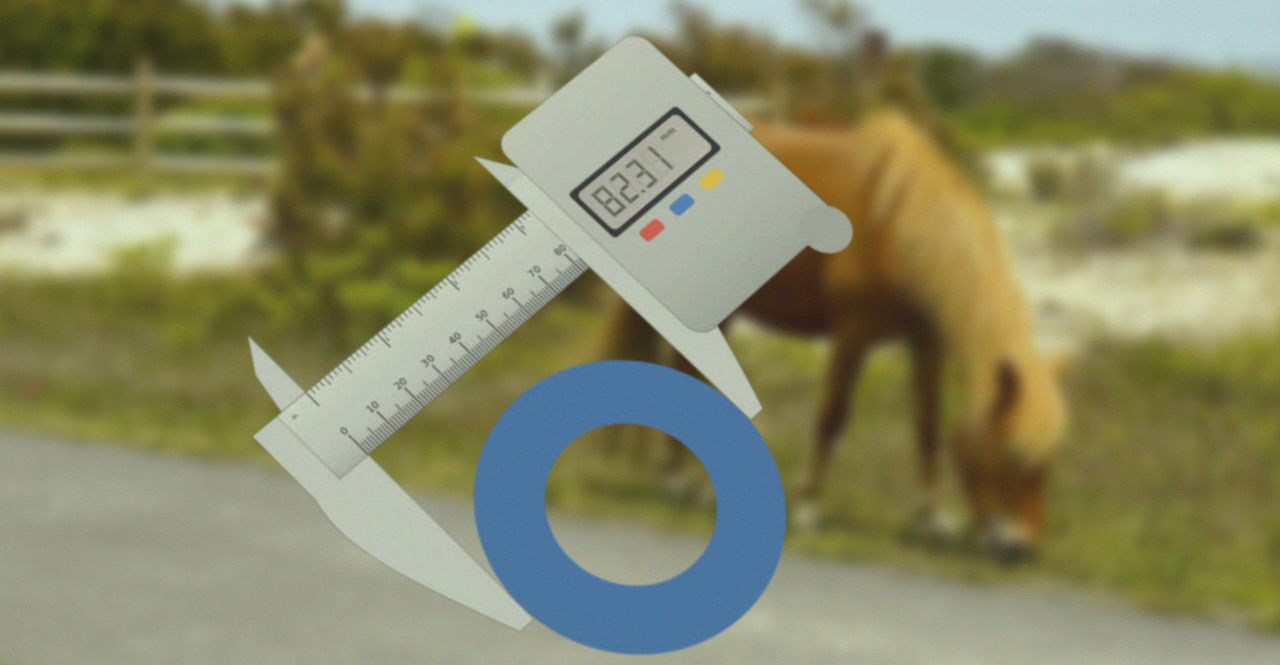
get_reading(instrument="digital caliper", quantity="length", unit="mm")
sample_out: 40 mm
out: 82.31 mm
